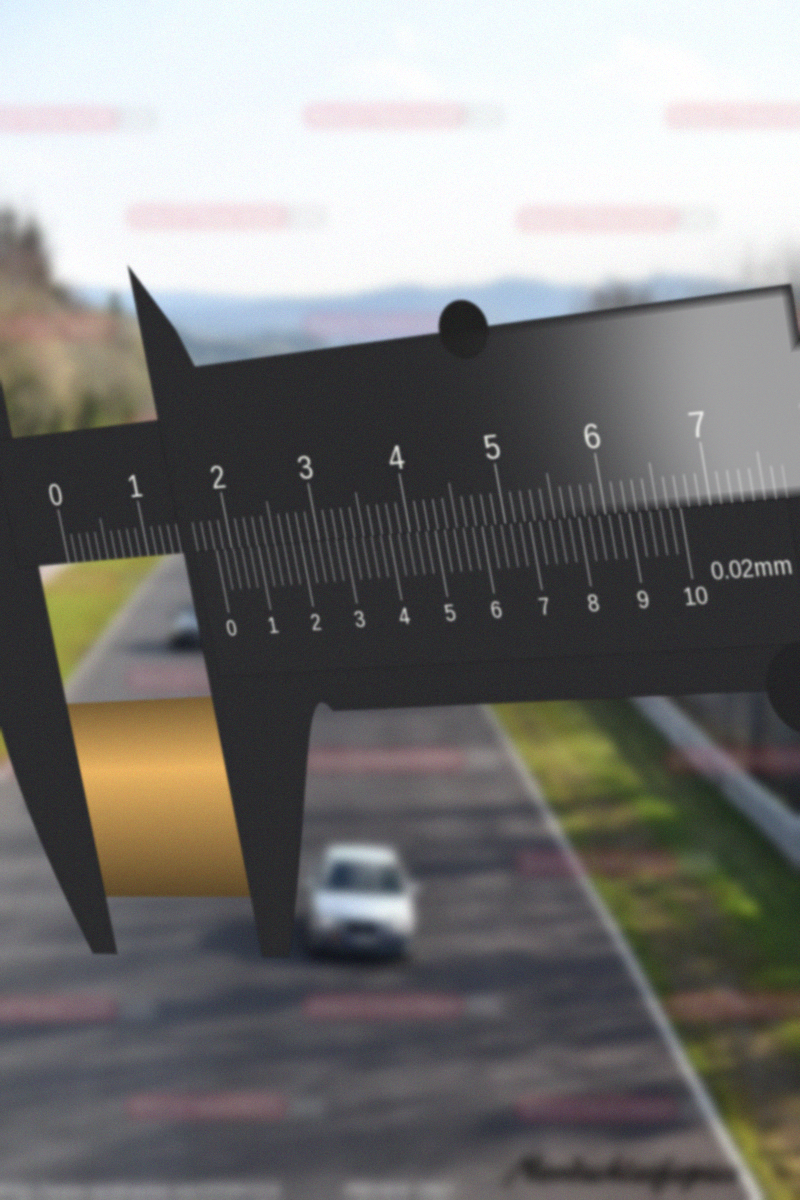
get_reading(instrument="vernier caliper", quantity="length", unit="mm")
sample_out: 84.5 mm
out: 18.2 mm
